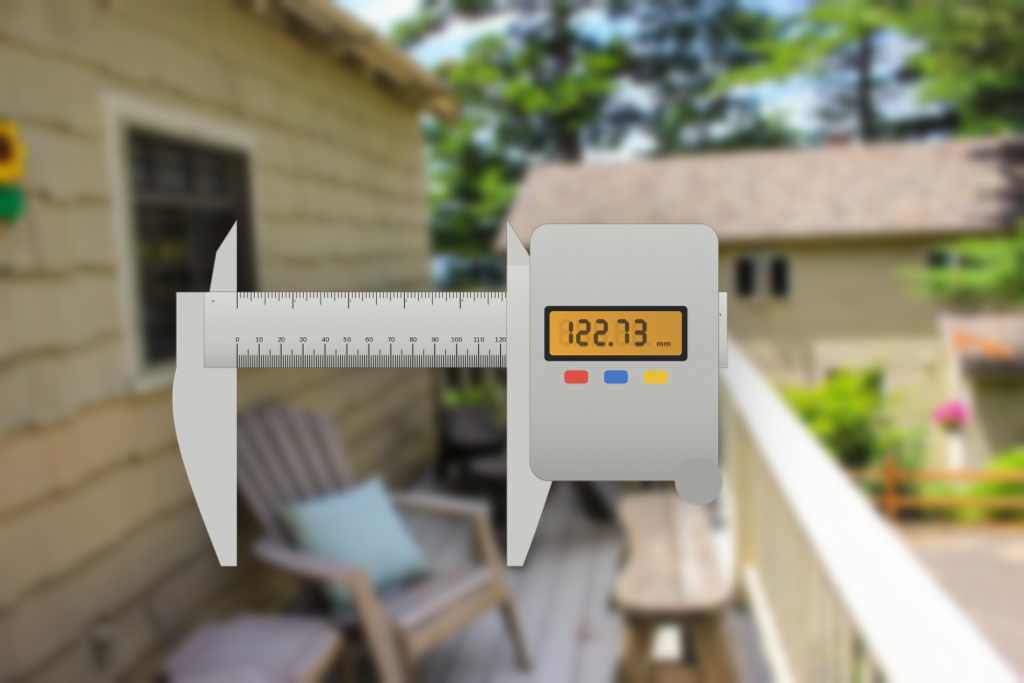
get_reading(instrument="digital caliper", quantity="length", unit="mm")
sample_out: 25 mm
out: 122.73 mm
